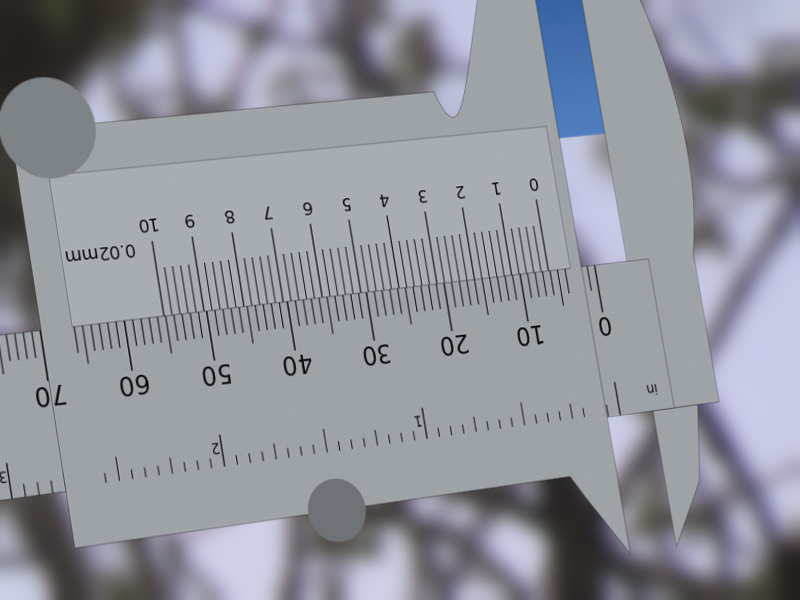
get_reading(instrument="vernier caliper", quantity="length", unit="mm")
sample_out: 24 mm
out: 6.2 mm
